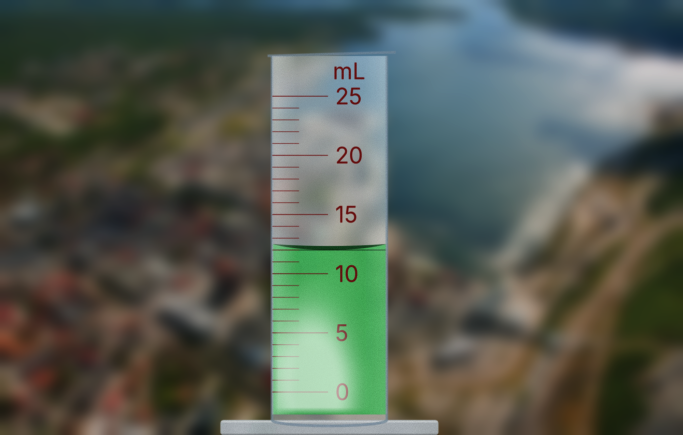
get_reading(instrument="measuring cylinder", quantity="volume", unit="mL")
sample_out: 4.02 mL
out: 12 mL
